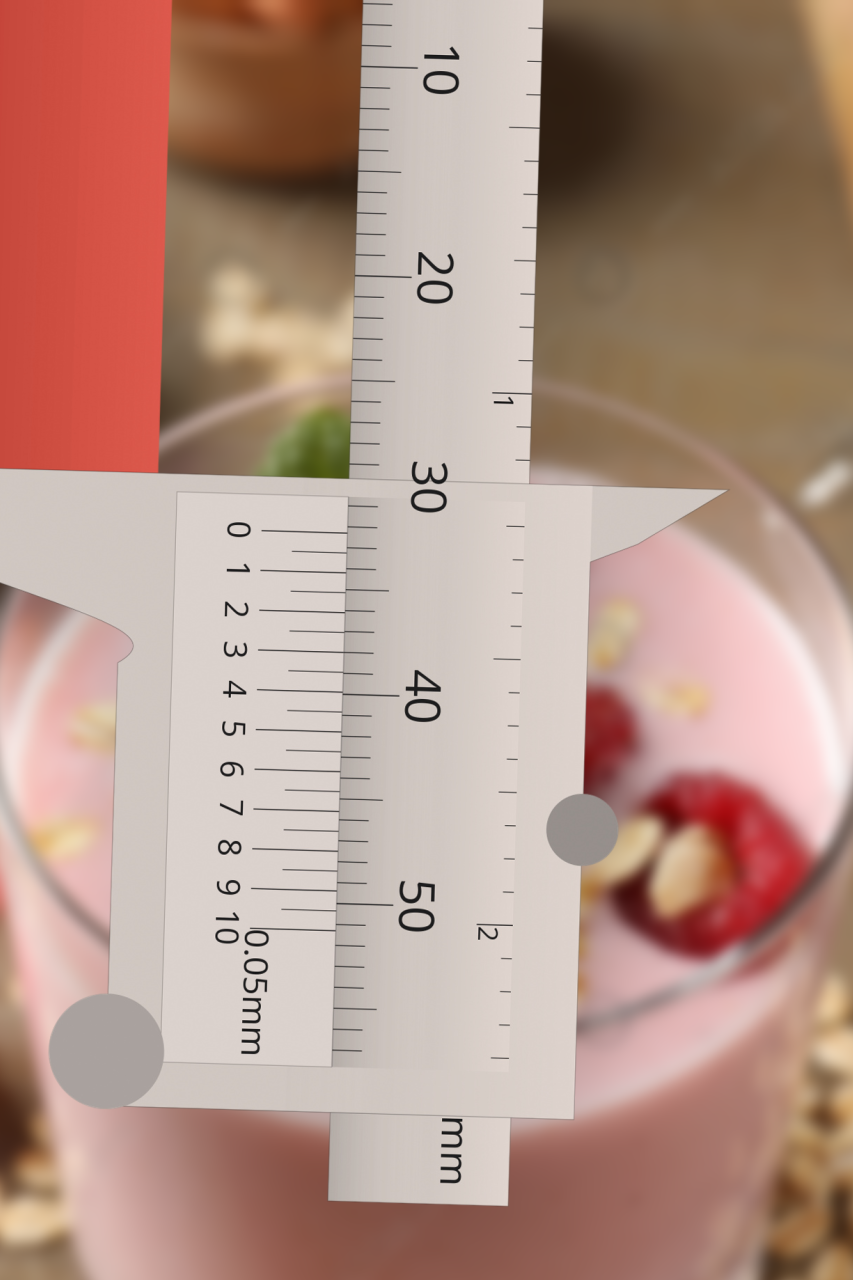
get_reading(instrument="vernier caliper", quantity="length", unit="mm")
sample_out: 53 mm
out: 32.3 mm
